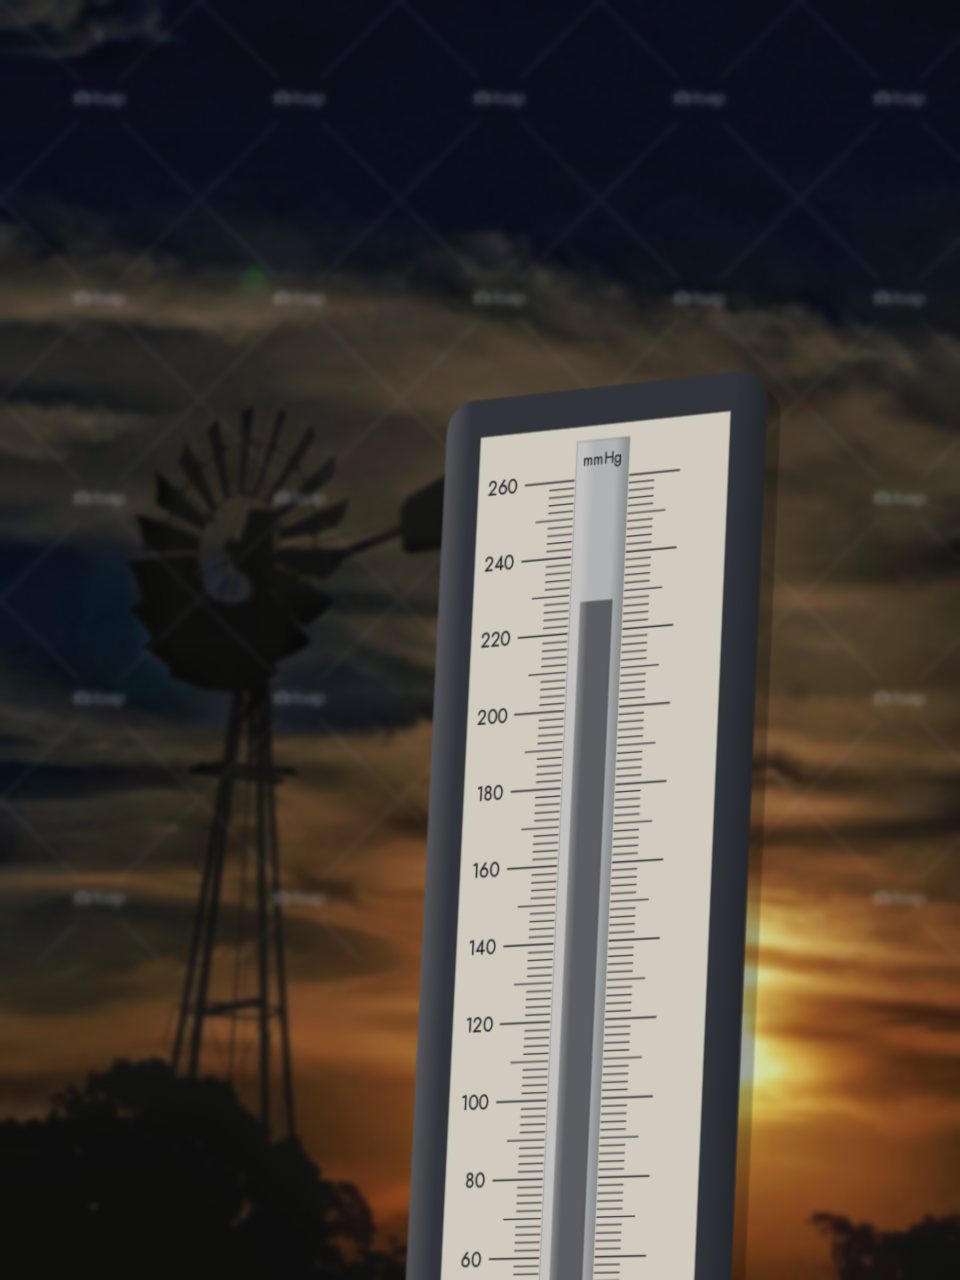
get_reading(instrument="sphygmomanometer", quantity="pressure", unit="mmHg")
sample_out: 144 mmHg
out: 228 mmHg
